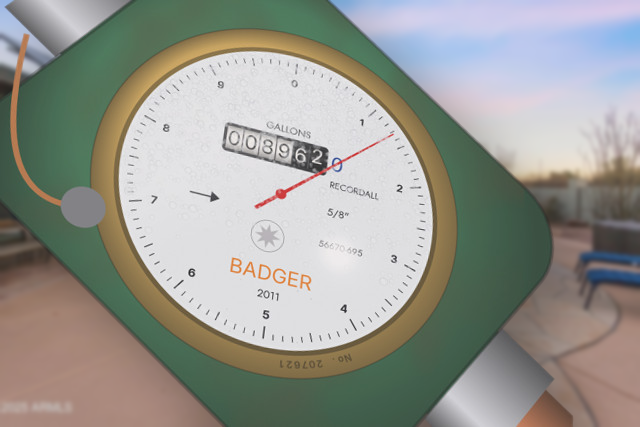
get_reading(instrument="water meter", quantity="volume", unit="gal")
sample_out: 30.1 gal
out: 89621.3 gal
